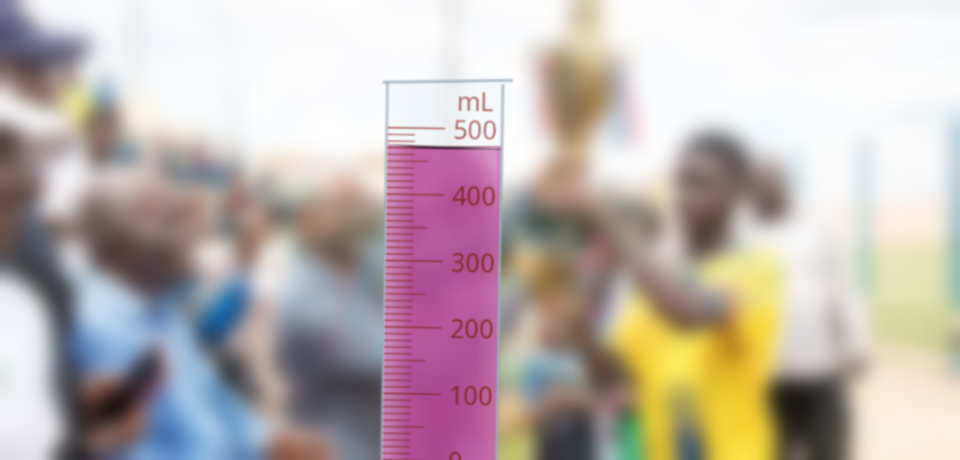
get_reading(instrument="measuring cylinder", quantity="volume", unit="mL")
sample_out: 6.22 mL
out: 470 mL
